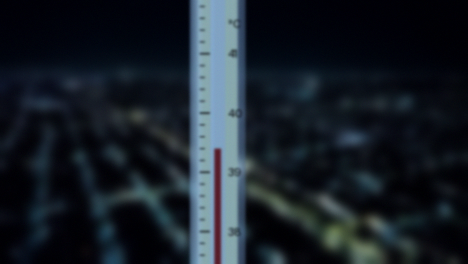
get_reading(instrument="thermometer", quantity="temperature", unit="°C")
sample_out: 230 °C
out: 39.4 °C
